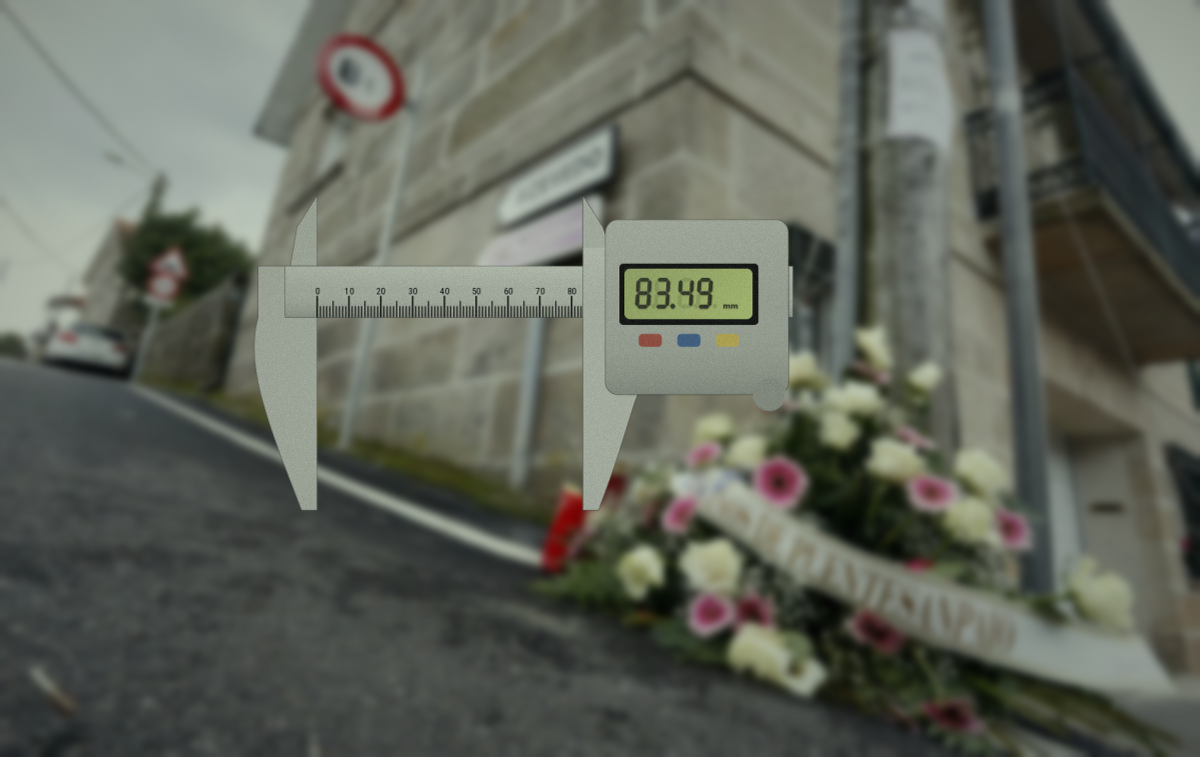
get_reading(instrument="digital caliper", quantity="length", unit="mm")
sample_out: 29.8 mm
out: 83.49 mm
